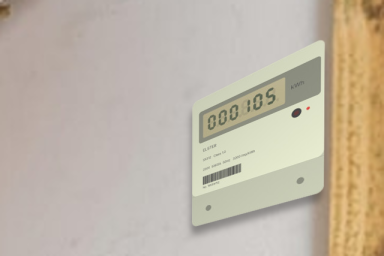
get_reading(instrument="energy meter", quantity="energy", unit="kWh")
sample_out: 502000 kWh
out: 105 kWh
